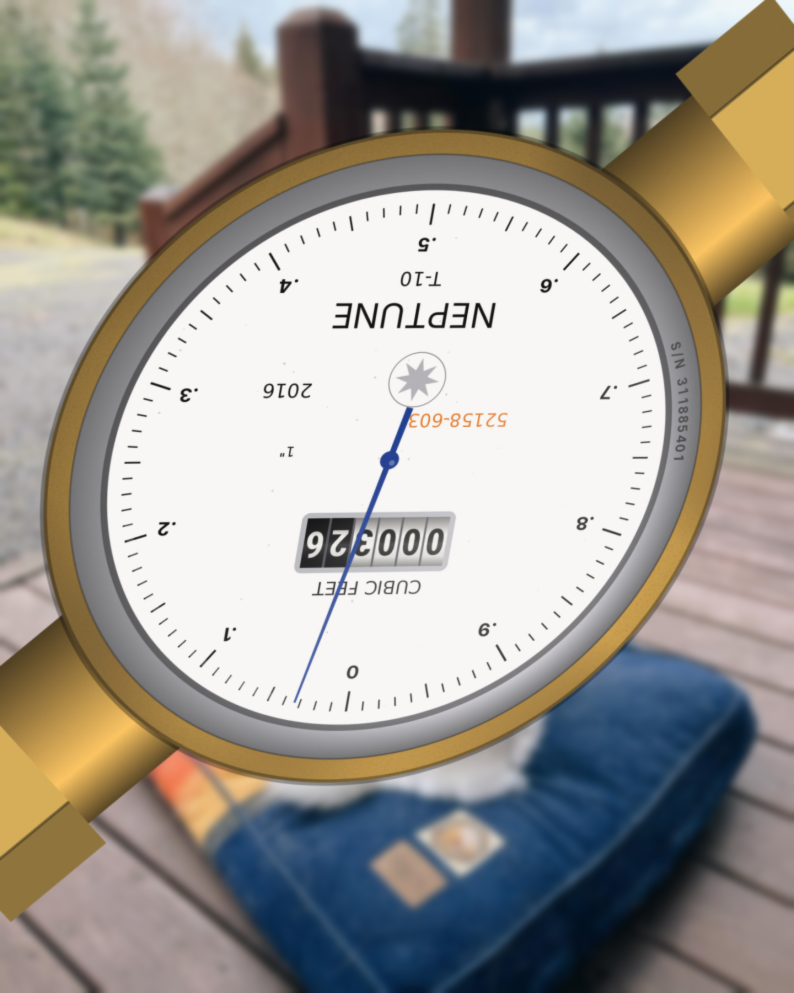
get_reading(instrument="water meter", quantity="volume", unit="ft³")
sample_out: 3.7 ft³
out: 326.03 ft³
